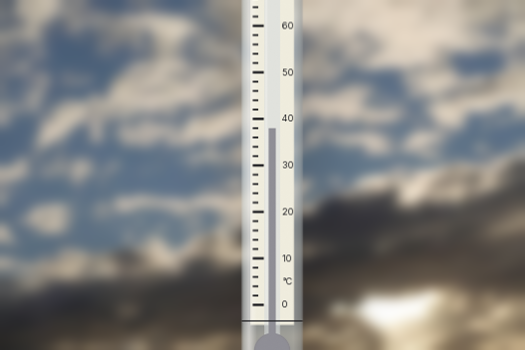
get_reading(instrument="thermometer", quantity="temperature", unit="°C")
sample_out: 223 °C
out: 38 °C
